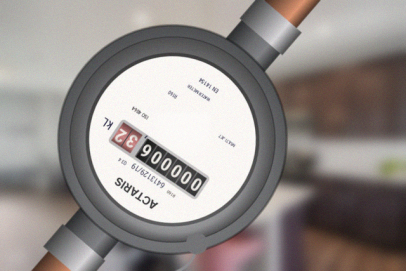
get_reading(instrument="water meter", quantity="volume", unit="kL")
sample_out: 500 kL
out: 6.32 kL
